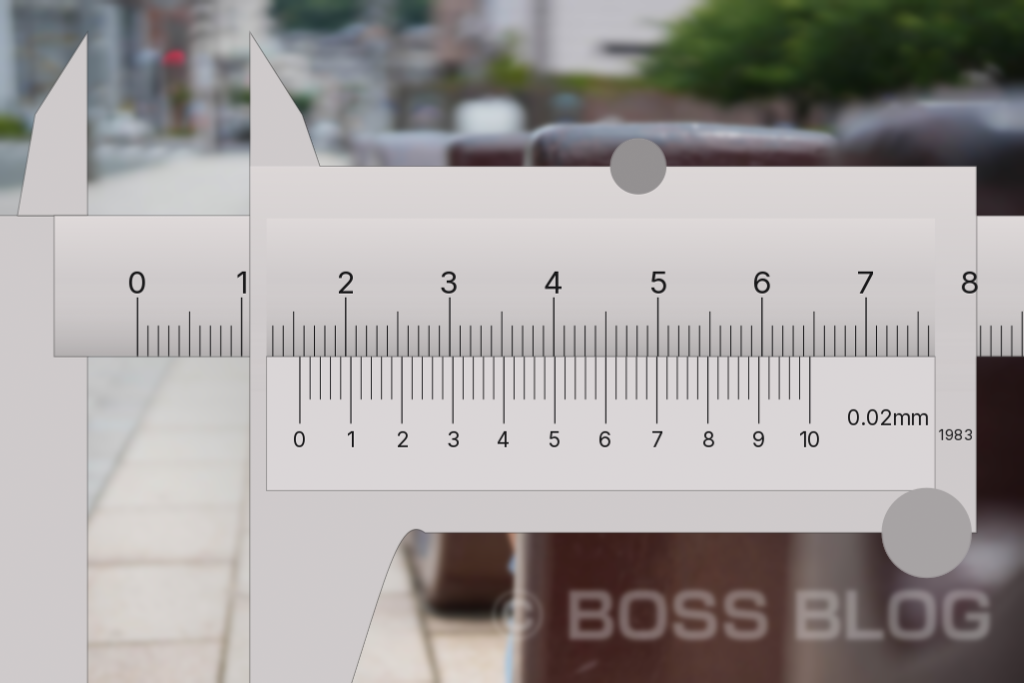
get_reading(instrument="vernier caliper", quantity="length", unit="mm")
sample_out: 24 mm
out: 15.6 mm
